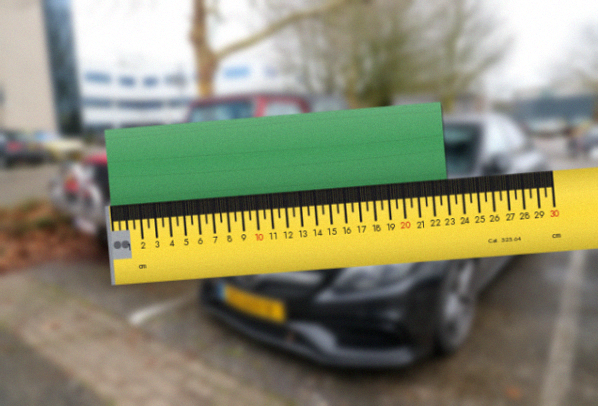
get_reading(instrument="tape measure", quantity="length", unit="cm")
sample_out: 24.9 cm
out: 23 cm
